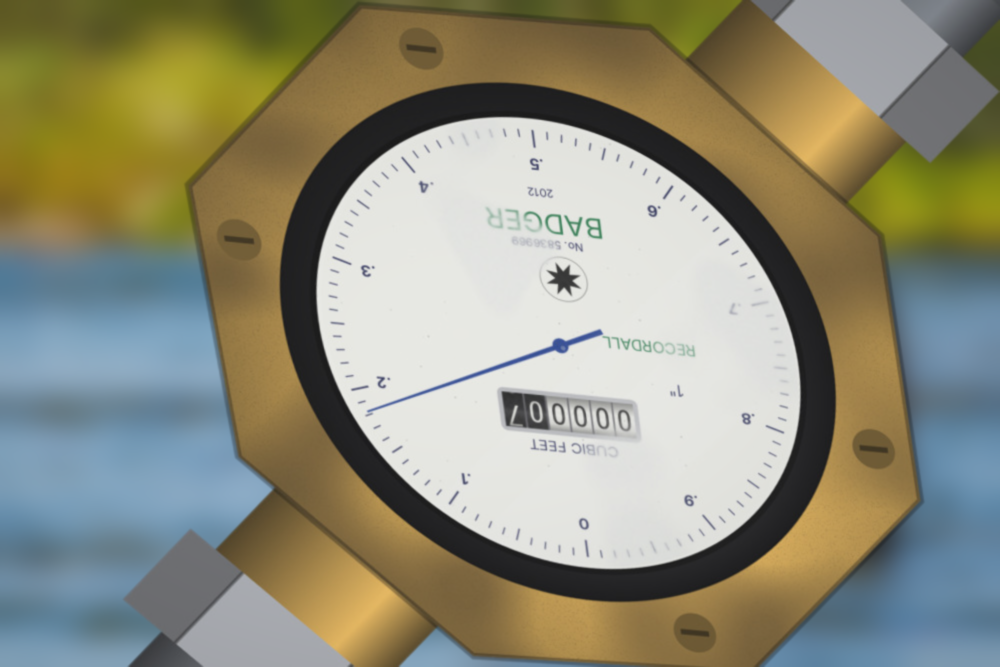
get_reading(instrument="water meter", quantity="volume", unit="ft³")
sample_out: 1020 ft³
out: 7.18 ft³
